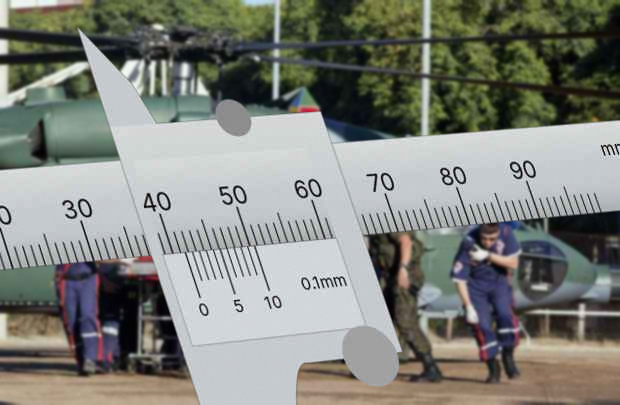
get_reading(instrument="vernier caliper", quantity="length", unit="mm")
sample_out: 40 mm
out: 41.6 mm
